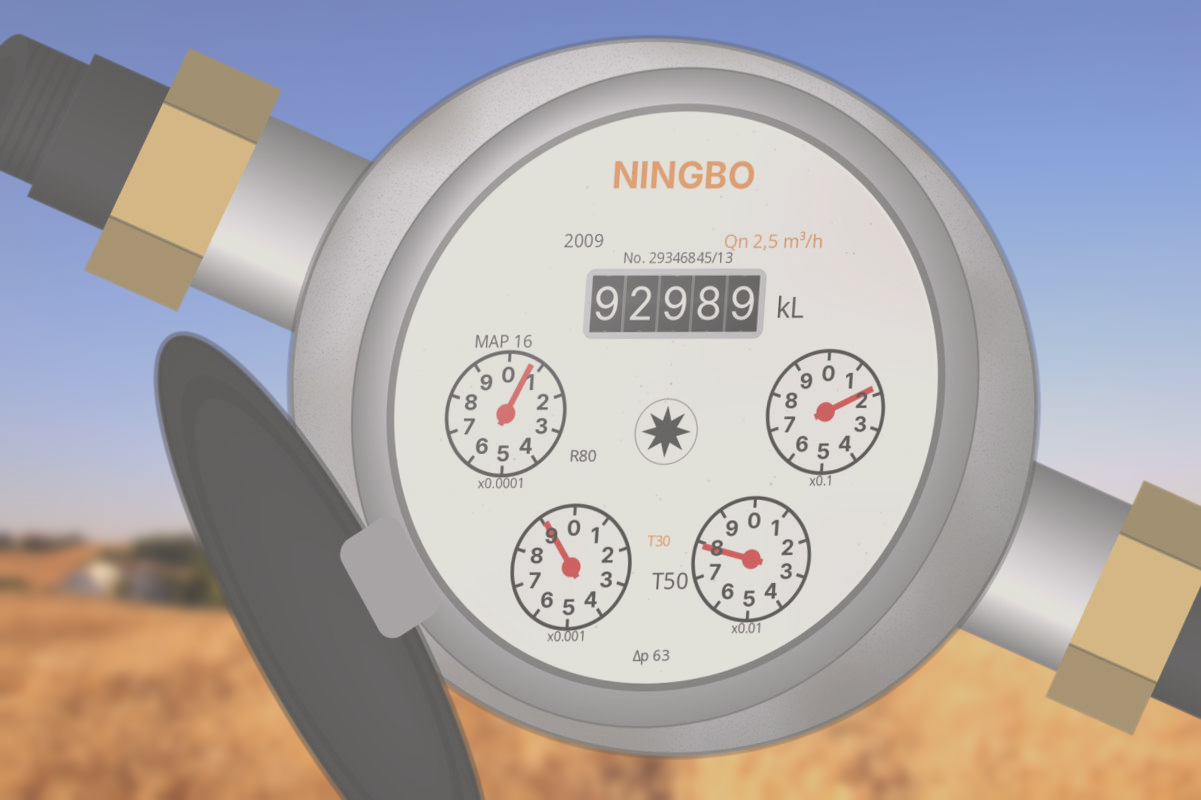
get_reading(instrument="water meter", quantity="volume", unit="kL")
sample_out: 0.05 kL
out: 92989.1790 kL
